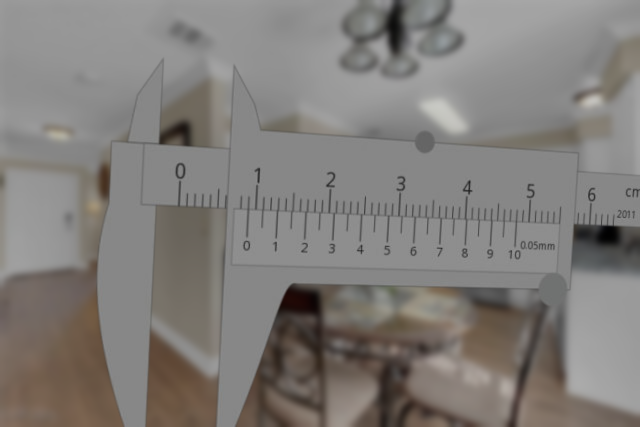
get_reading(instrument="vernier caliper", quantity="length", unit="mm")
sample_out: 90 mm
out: 9.0 mm
